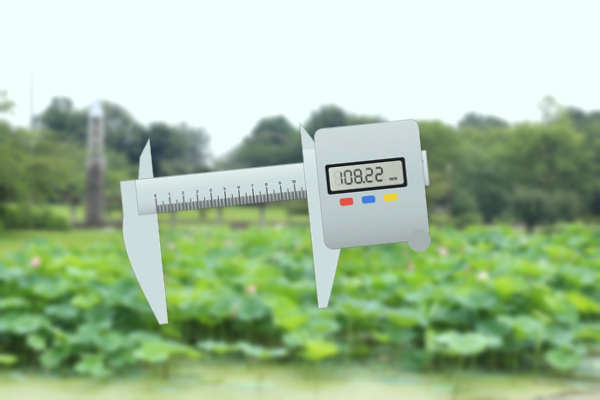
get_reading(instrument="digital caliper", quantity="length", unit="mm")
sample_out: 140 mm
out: 108.22 mm
